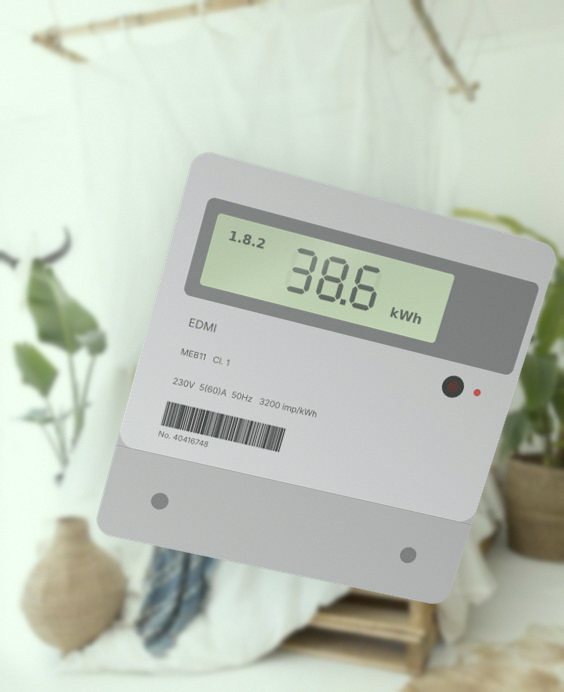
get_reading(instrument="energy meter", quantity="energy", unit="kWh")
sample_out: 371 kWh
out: 38.6 kWh
